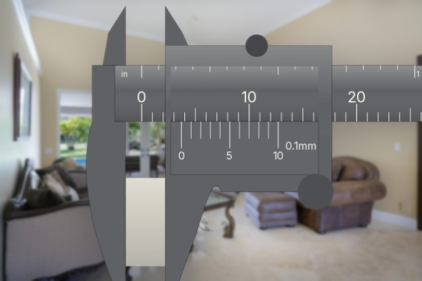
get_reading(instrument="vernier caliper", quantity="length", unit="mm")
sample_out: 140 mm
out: 3.7 mm
